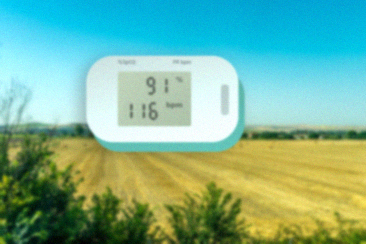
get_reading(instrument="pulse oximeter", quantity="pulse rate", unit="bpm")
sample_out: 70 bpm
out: 116 bpm
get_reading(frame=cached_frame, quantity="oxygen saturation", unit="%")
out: 91 %
